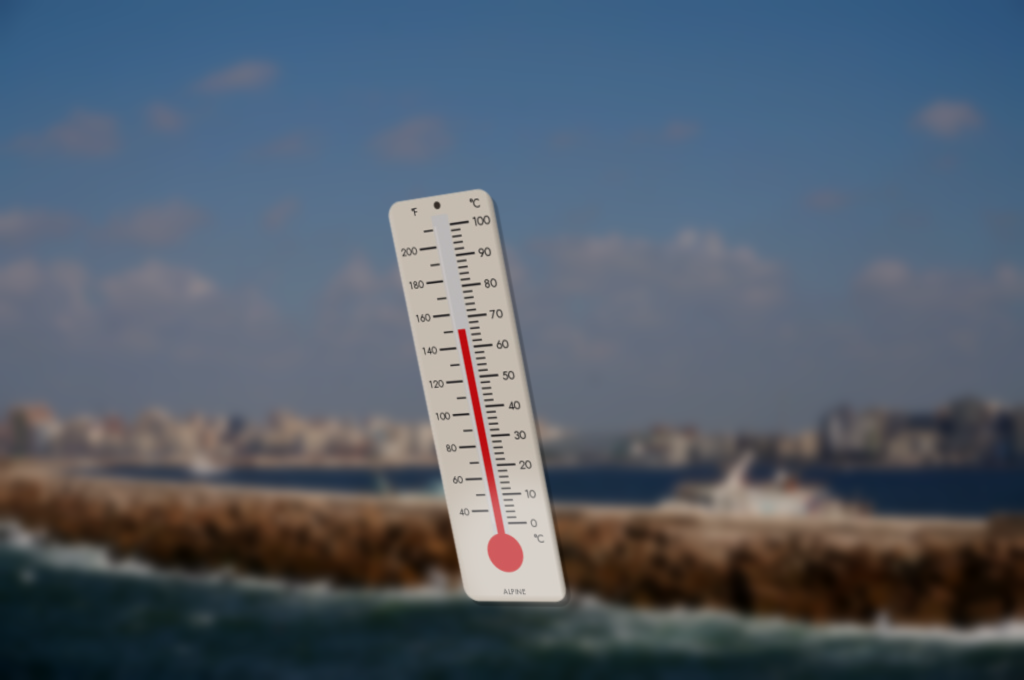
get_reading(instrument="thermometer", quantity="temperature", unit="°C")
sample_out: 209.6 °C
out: 66 °C
